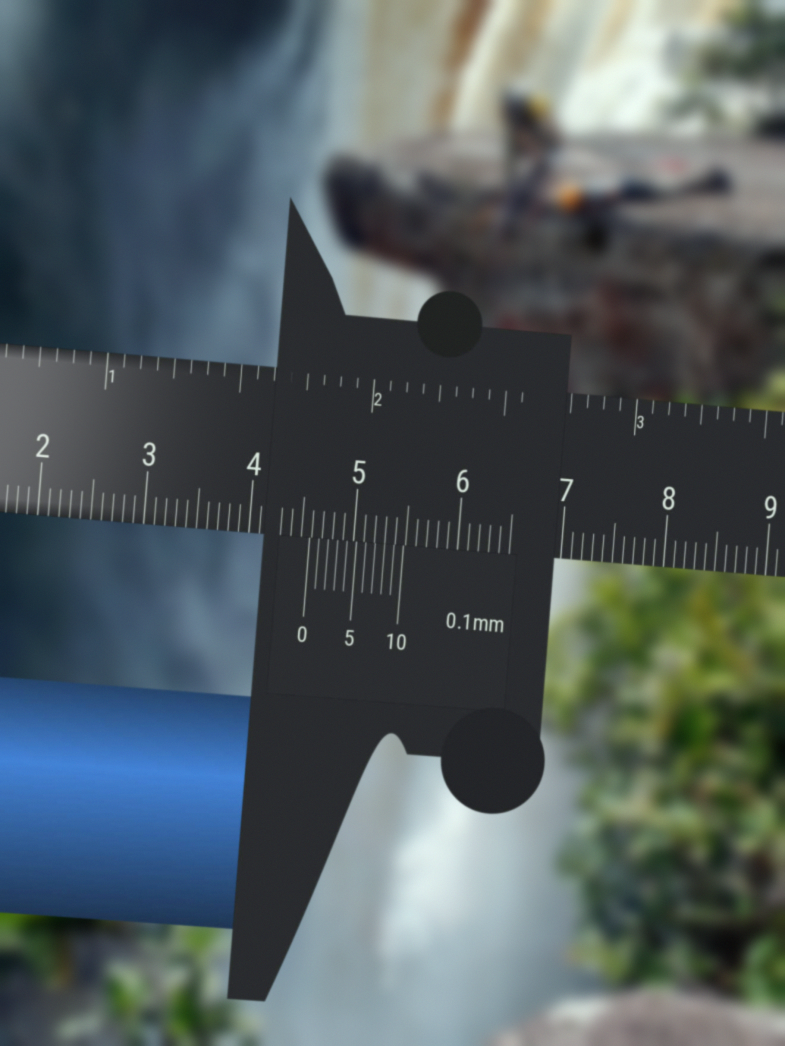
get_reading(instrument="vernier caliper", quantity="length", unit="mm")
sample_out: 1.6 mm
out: 45.8 mm
